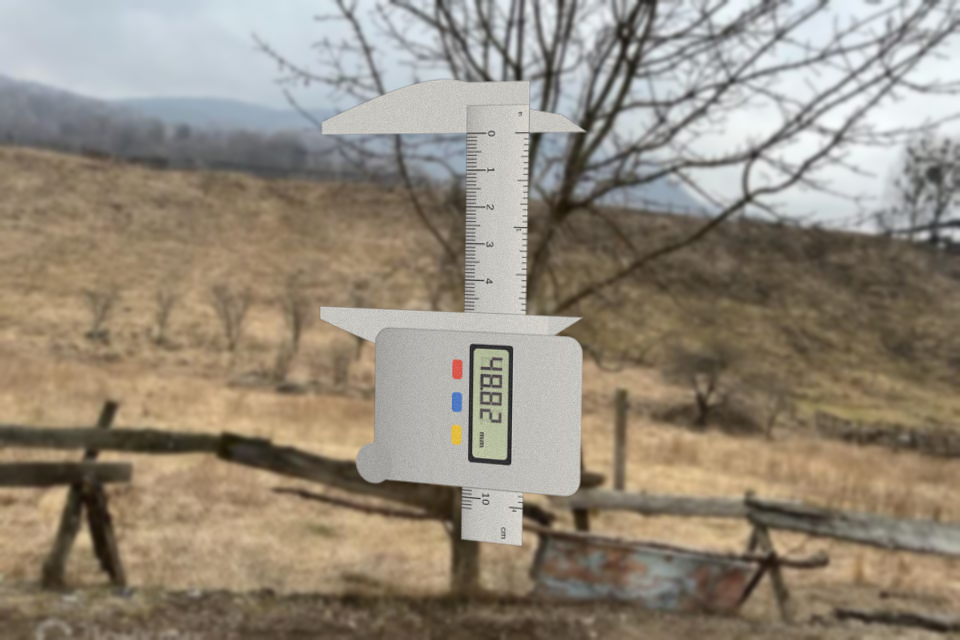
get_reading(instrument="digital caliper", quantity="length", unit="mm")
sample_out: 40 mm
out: 48.82 mm
